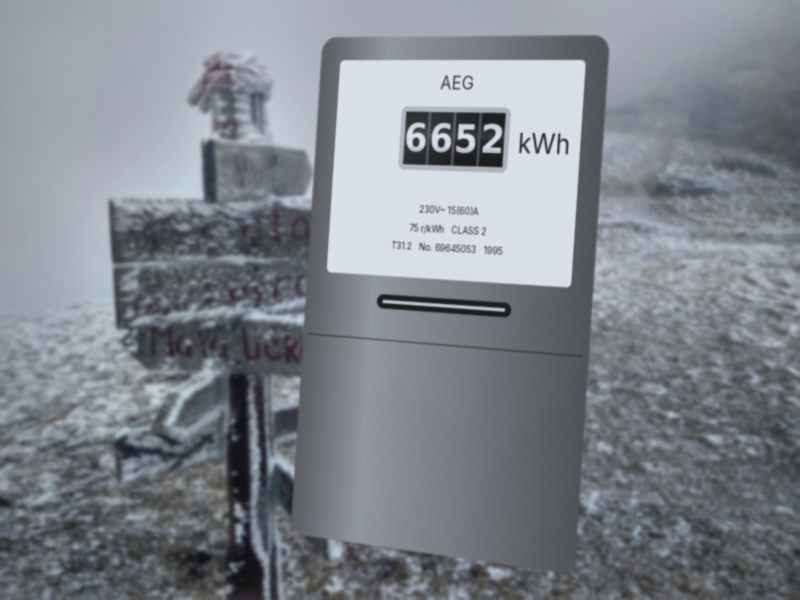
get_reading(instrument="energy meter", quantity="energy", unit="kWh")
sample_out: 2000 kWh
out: 6652 kWh
